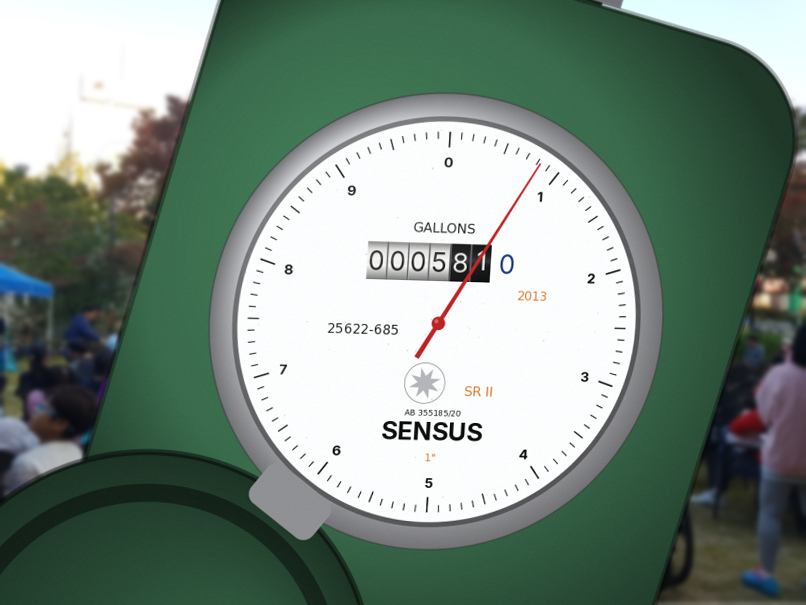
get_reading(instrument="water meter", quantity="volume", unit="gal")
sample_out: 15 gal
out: 5810.8 gal
